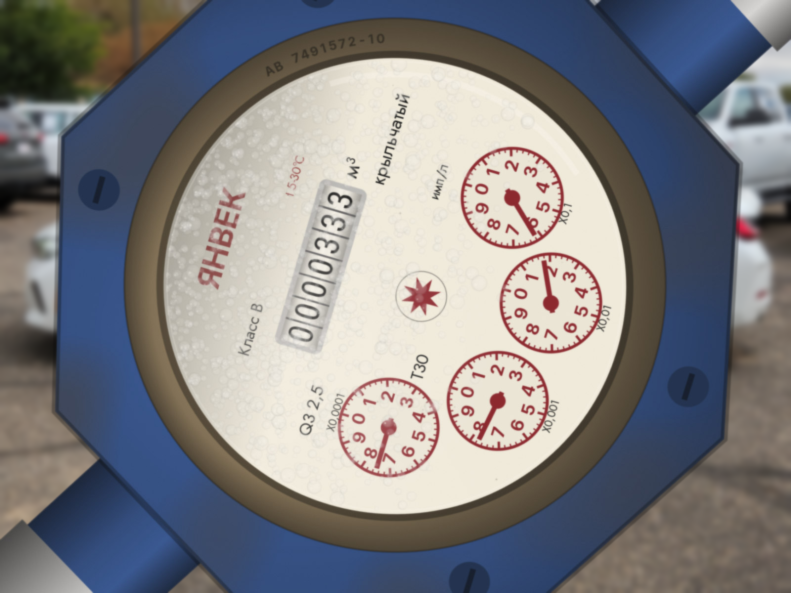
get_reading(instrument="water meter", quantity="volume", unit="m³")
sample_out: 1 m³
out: 333.6177 m³
